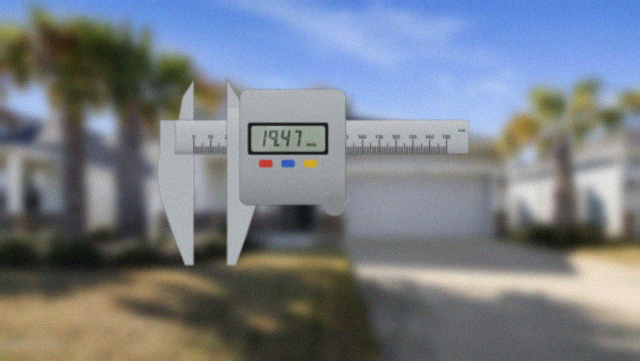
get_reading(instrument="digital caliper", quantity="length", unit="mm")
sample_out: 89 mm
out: 19.47 mm
